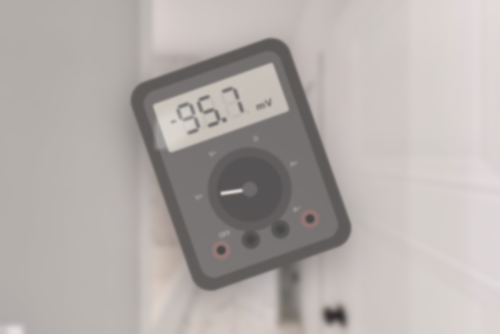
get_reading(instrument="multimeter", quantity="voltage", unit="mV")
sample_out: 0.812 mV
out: -95.7 mV
